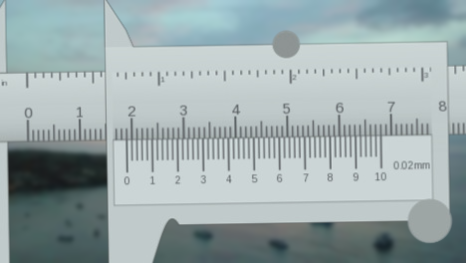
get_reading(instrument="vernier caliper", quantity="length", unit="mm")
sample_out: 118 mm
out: 19.0 mm
